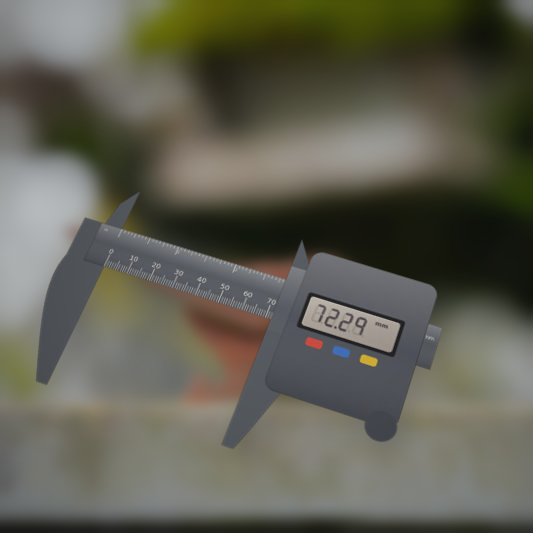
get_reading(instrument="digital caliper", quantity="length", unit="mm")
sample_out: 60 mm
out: 72.29 mm
